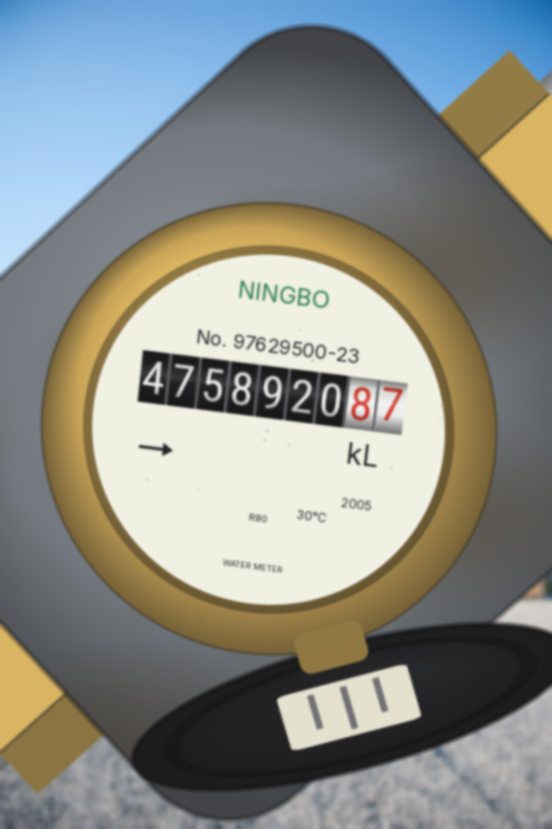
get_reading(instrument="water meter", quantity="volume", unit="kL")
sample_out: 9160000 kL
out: 4758920.87 kL
